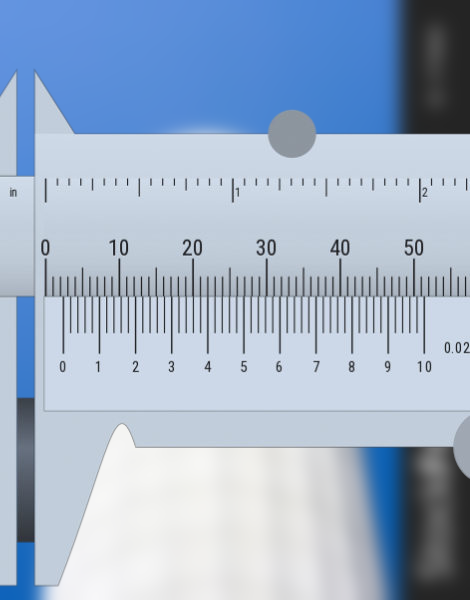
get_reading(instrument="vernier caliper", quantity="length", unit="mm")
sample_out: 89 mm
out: 2.4 mm
